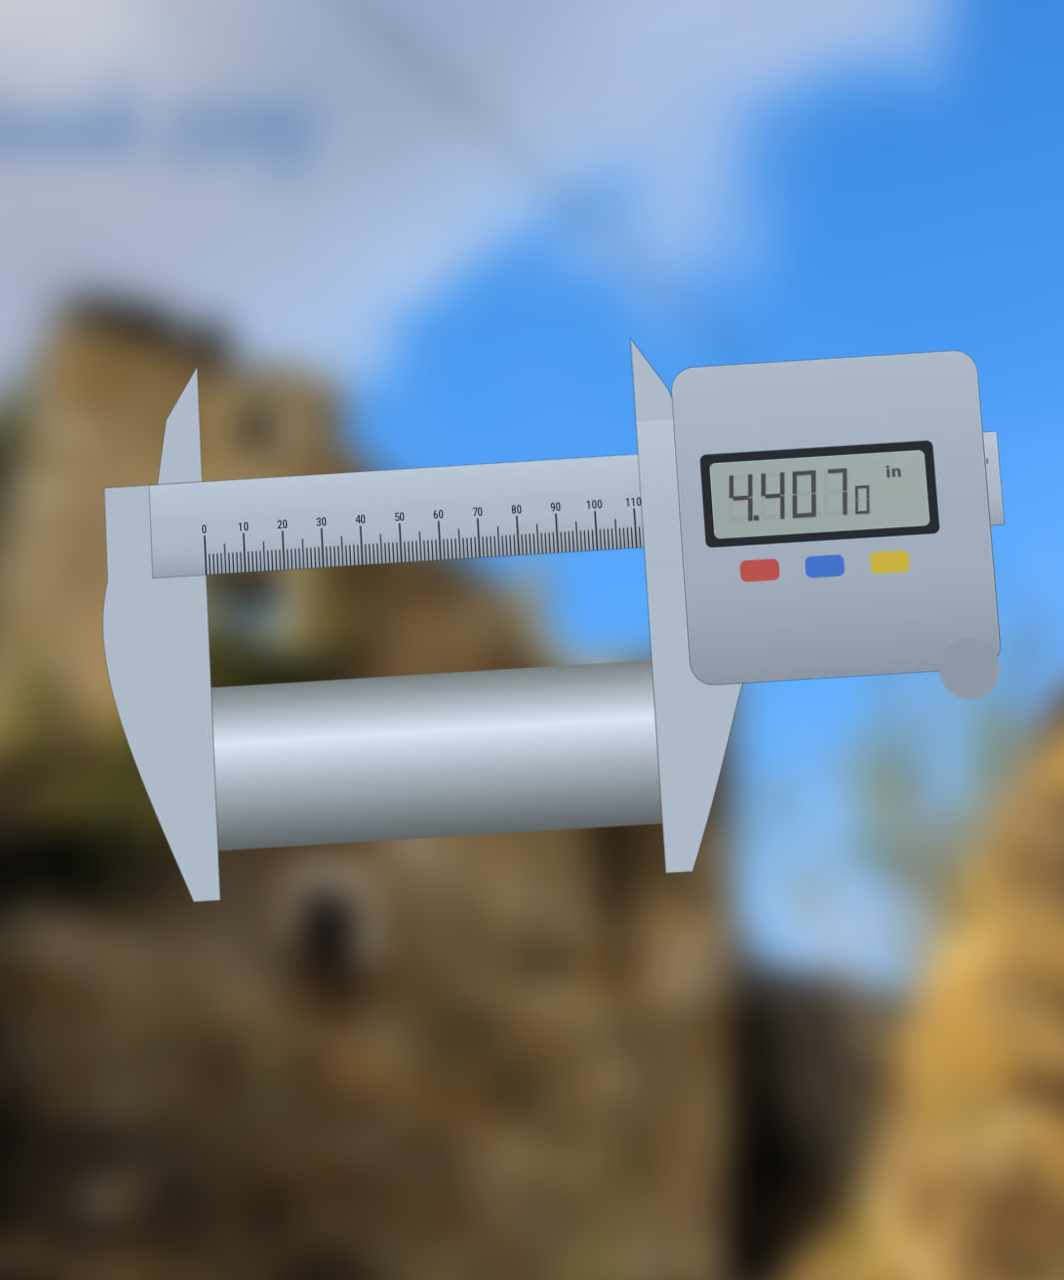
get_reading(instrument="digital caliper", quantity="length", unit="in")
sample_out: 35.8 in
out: 4.4070 in
